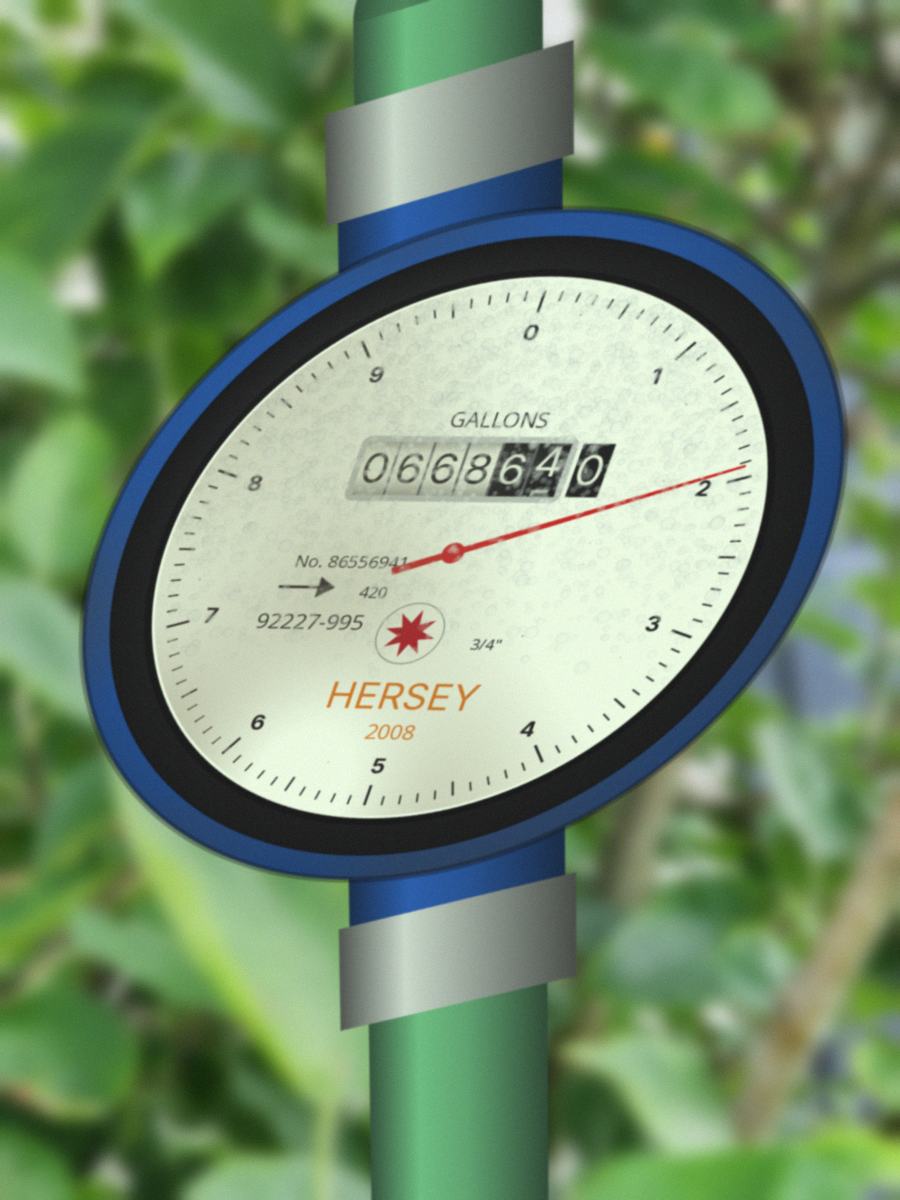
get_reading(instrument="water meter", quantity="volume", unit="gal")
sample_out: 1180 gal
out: 668641.9 gal
